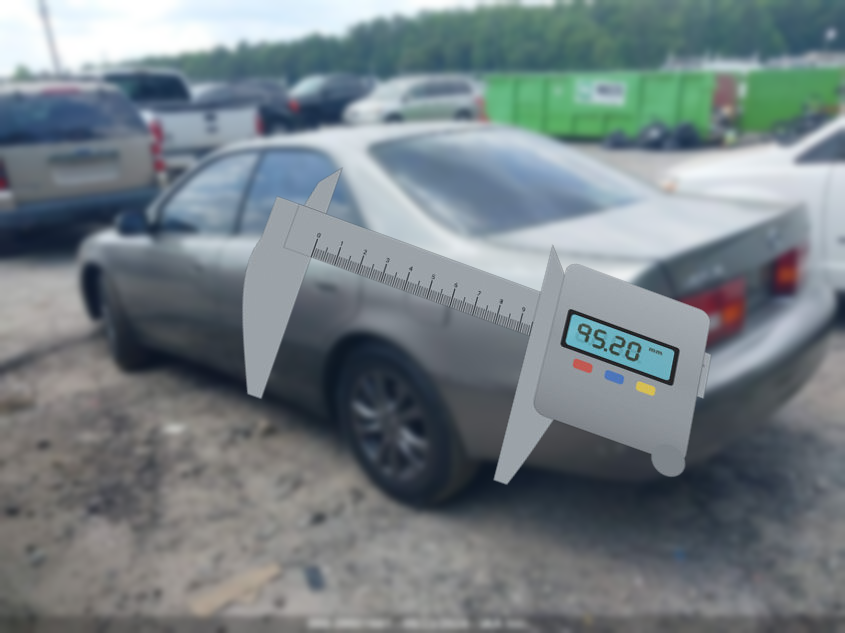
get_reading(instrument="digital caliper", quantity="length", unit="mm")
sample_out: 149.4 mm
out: 95.20 mm
